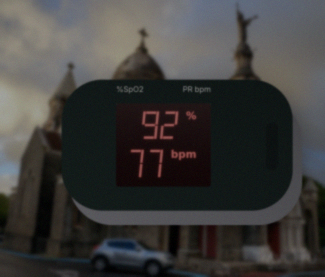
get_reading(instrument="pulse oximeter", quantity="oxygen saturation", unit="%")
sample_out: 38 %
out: 92 %
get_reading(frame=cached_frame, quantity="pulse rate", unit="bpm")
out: 77 bpm
